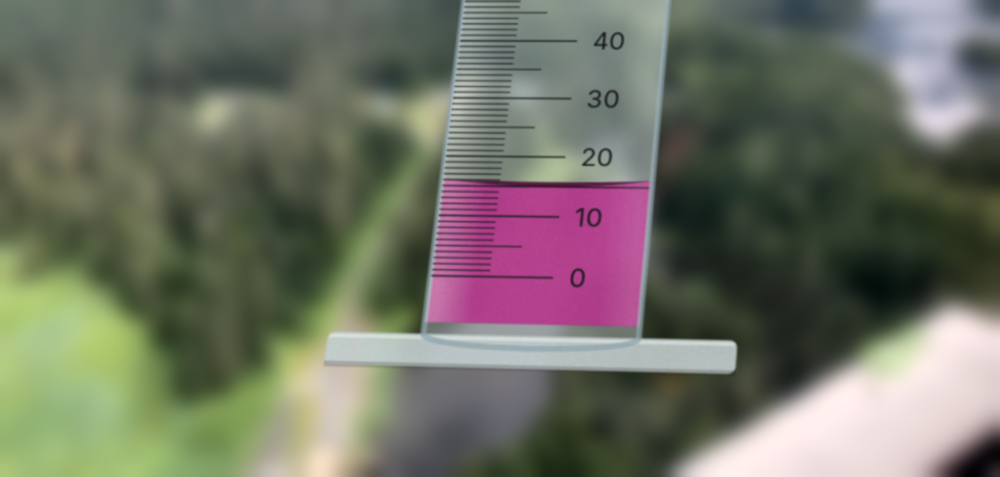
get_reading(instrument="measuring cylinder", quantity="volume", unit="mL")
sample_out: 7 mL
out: 15 mL
